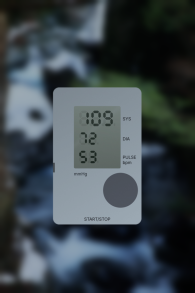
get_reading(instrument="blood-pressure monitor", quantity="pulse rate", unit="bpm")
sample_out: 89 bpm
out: 53 bpm
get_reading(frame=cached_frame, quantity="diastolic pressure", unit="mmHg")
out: 72 mmHg
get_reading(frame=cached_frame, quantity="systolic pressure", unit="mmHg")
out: 109 mmHg
